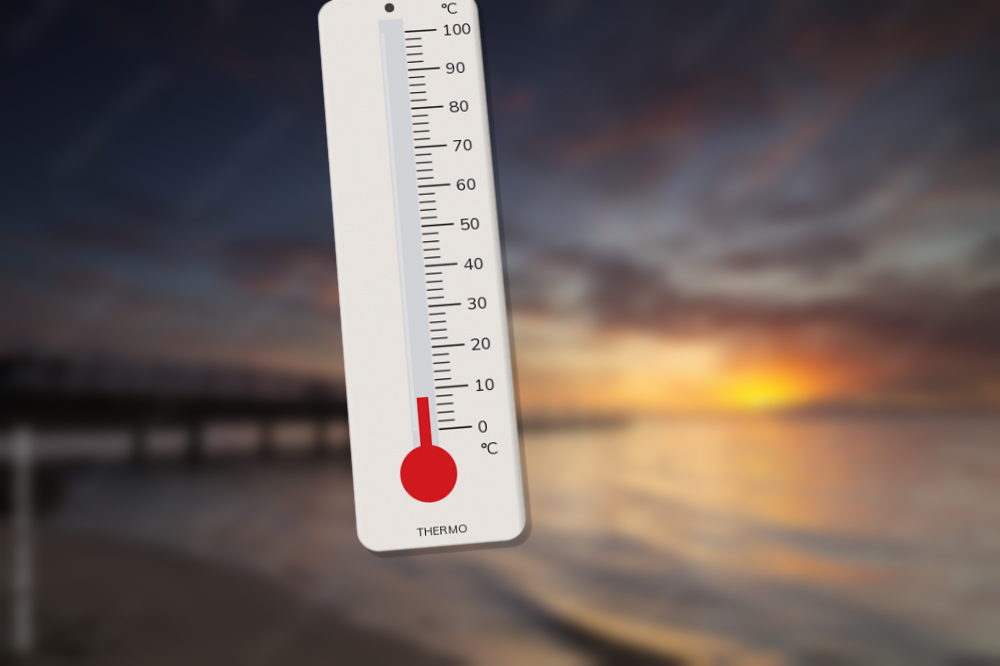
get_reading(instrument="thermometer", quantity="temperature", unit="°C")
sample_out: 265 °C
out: 8 °C
